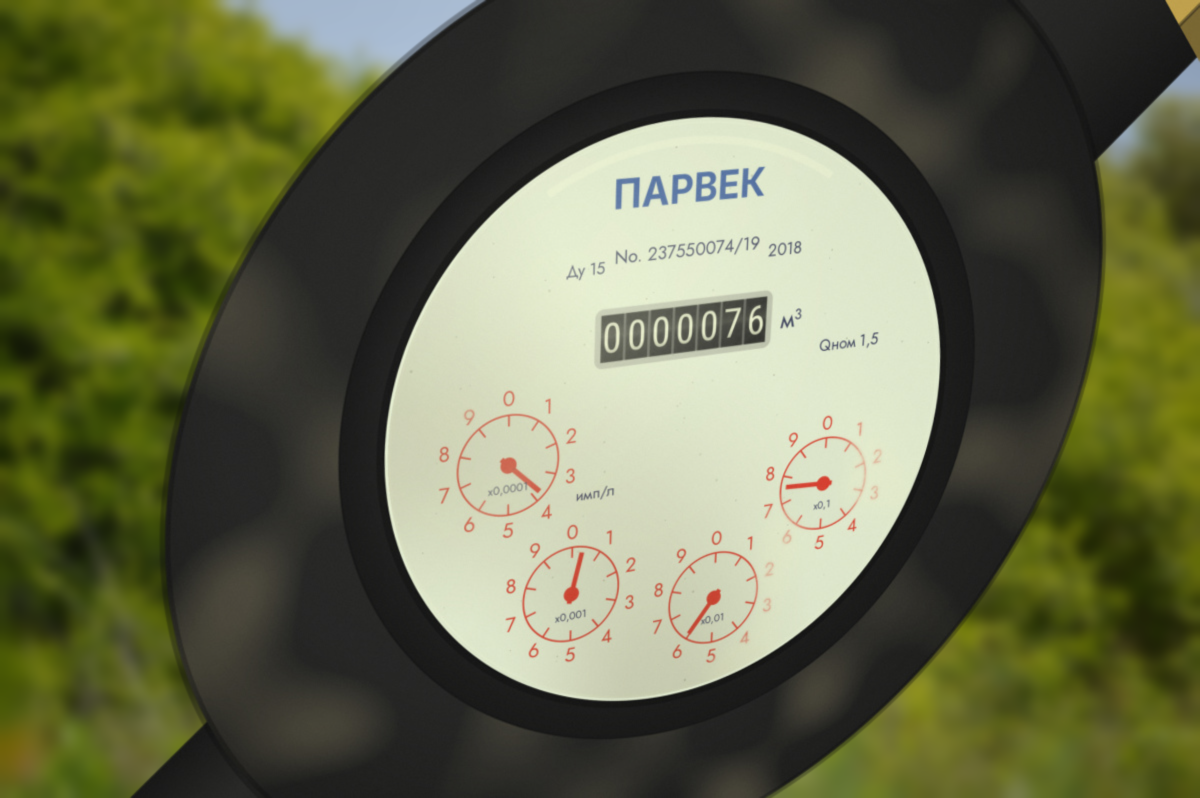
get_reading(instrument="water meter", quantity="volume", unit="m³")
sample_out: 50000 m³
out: 76.7603 m³
